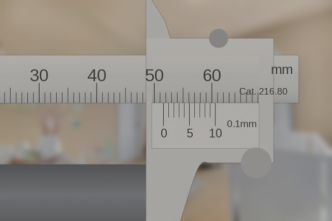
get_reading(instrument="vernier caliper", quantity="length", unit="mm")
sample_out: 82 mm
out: 51.6 mm
